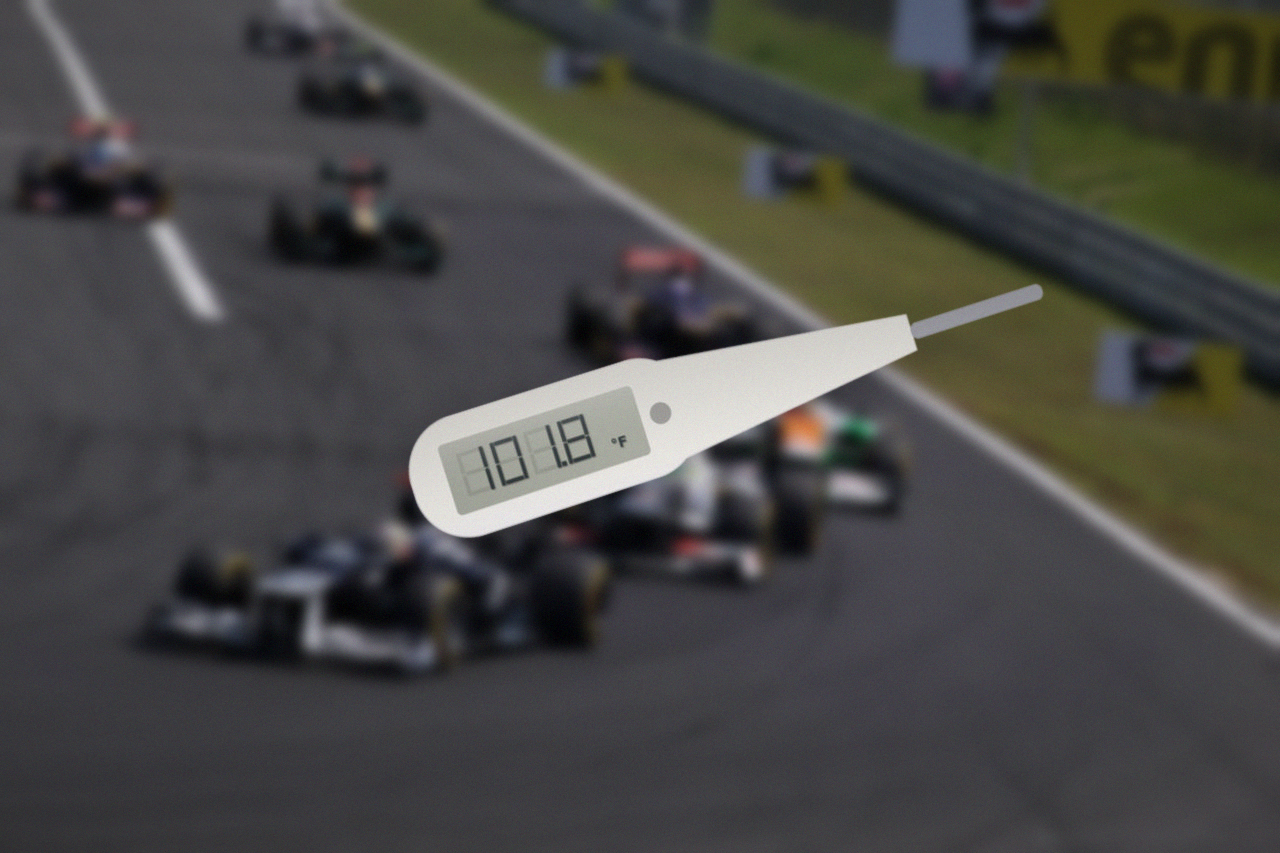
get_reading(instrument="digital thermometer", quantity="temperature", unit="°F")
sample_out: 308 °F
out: 101.8 °F
